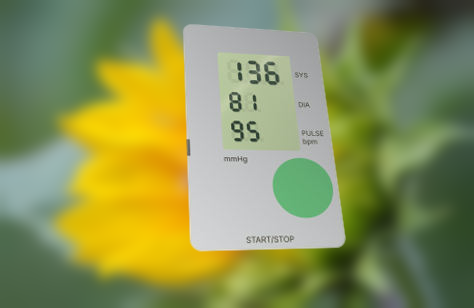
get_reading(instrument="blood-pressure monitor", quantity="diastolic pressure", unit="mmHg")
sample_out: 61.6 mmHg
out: 81 mmHg
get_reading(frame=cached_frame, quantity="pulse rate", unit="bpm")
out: 95 bpm
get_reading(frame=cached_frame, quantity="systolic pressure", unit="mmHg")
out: 136 mmHg
